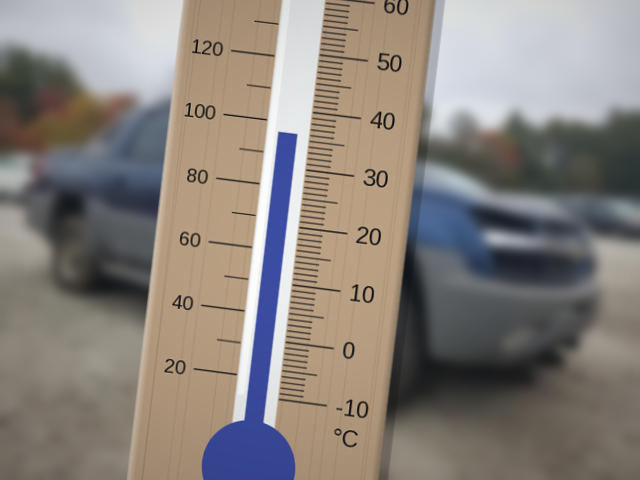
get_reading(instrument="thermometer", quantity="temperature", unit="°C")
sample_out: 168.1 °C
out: 36 °C
